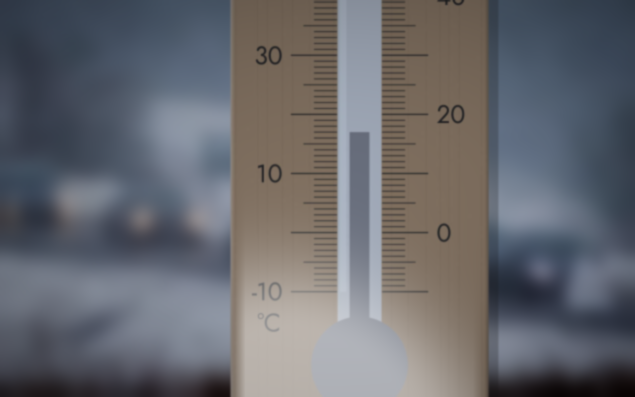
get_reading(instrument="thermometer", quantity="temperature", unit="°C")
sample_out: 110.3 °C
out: 17 °C
